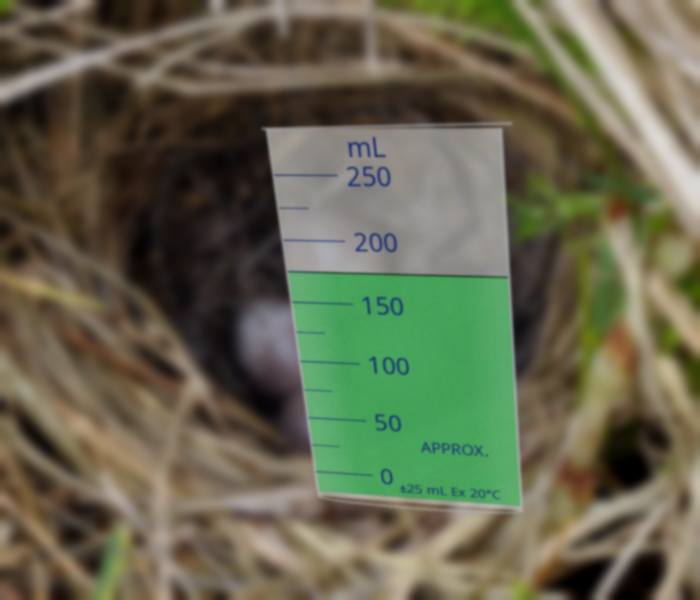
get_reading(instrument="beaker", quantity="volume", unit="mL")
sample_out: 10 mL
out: 175 mL
